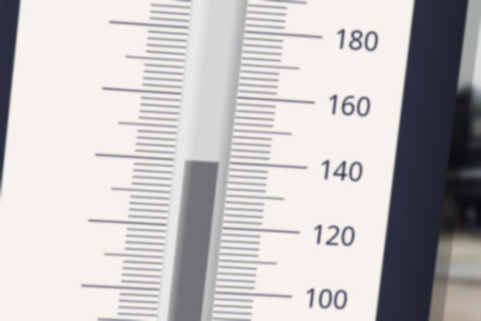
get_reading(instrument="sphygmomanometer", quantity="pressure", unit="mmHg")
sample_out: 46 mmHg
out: 140 mmHg
